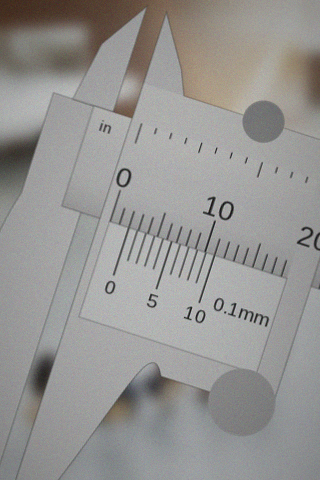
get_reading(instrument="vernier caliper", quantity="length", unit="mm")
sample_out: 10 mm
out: 2.0 mm
